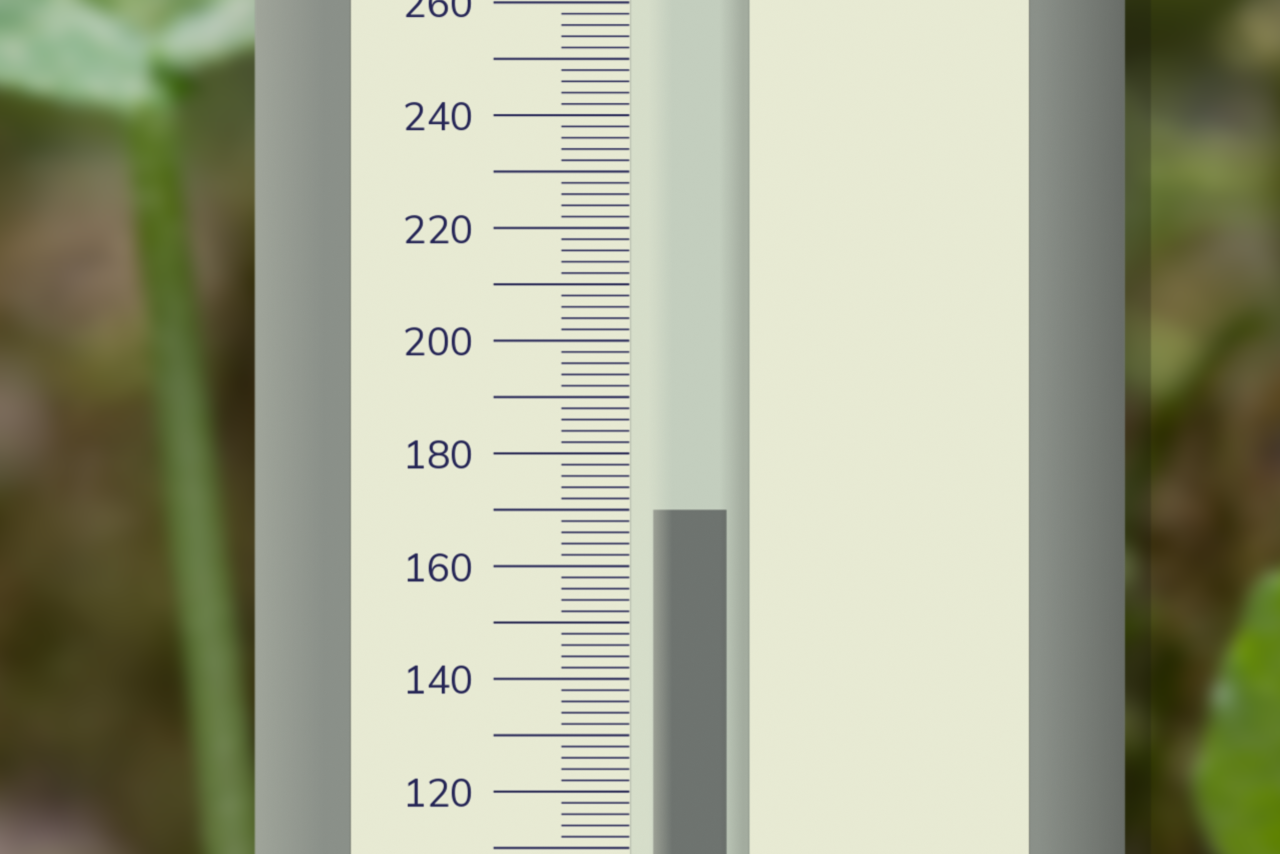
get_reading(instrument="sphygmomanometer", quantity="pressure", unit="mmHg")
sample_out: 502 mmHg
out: 170 mmHg
